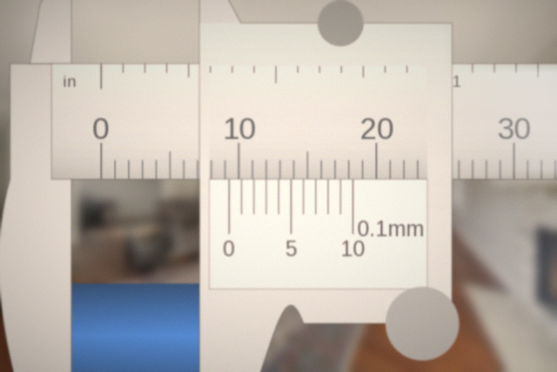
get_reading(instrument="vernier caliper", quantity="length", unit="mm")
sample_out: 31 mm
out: 9.3 mm
